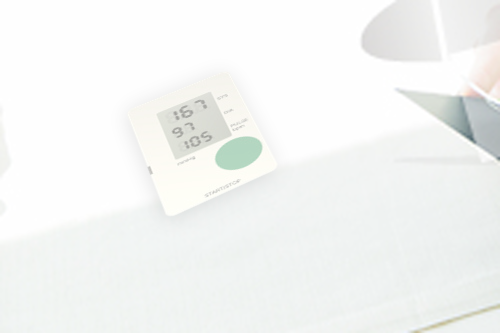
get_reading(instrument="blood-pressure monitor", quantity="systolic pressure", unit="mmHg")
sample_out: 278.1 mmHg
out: 167 mmHg
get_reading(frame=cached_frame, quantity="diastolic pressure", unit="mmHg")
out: 97 mmHg
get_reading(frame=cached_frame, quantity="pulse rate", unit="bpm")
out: 105 bpm
